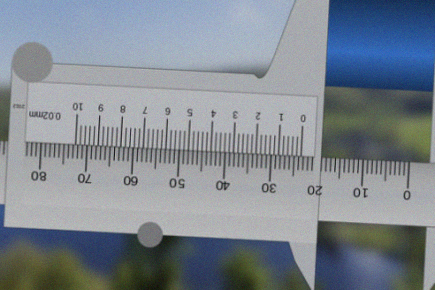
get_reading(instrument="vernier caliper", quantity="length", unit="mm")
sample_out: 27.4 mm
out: 23.5 mm
